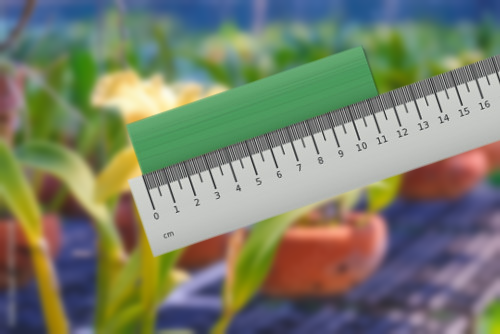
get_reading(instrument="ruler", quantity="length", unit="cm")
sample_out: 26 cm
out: 11.5 cm
